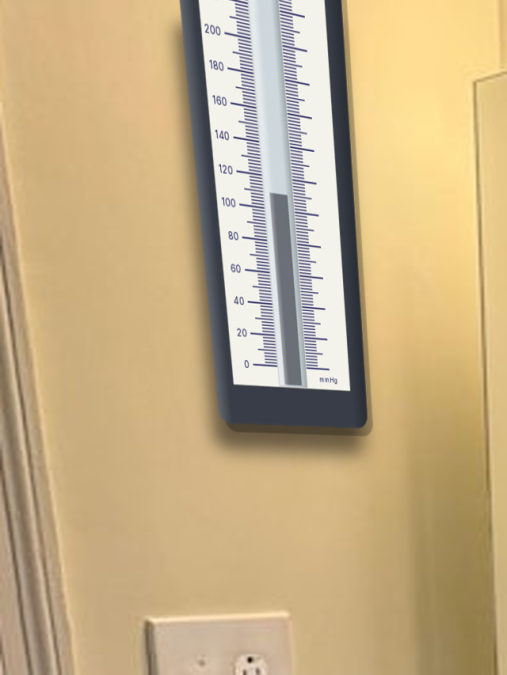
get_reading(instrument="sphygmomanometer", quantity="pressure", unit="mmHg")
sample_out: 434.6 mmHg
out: 110 mmHg
